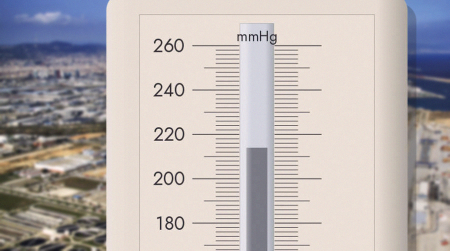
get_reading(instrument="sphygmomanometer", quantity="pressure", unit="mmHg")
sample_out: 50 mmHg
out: 214 mmHg
